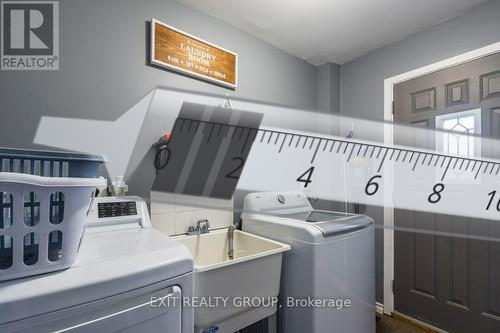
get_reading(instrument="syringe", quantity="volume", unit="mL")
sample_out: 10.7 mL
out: 0 mL
